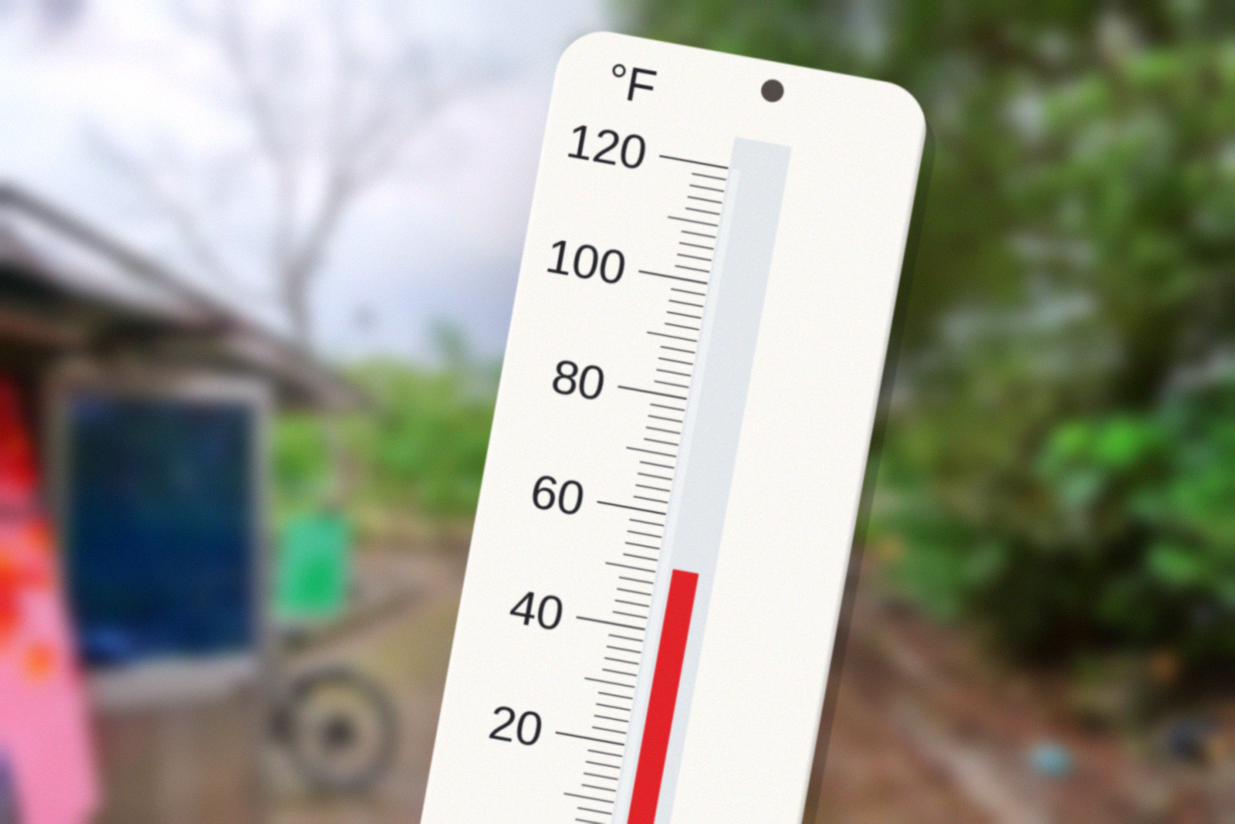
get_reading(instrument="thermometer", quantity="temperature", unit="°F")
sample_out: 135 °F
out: 51 °F
